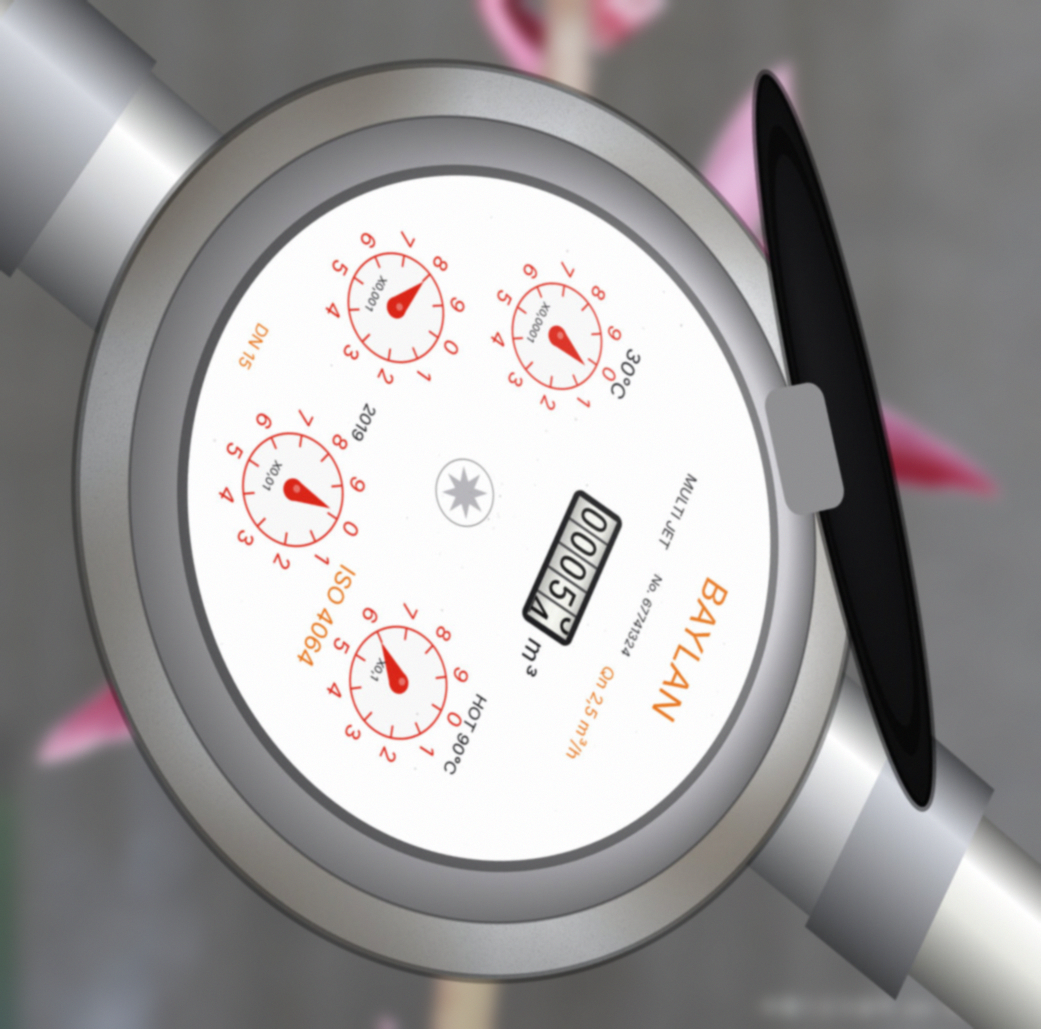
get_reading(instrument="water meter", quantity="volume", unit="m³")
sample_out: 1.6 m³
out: 53.5980 m³
